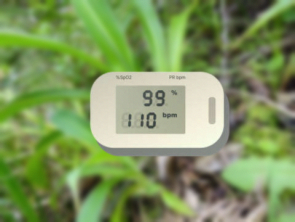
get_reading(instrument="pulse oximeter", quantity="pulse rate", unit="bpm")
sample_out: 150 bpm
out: 110 bpm
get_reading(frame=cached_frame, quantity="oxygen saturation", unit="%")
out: 99 %
